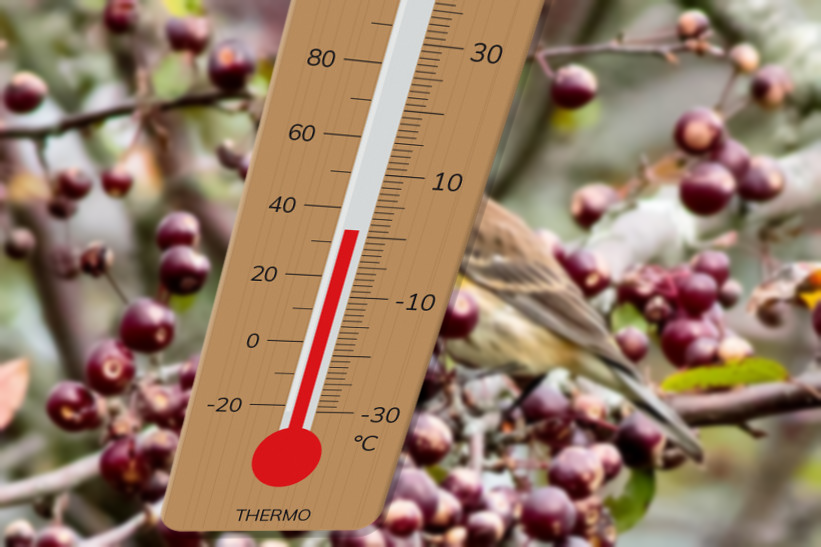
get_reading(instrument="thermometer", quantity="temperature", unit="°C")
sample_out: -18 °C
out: 1 °C
